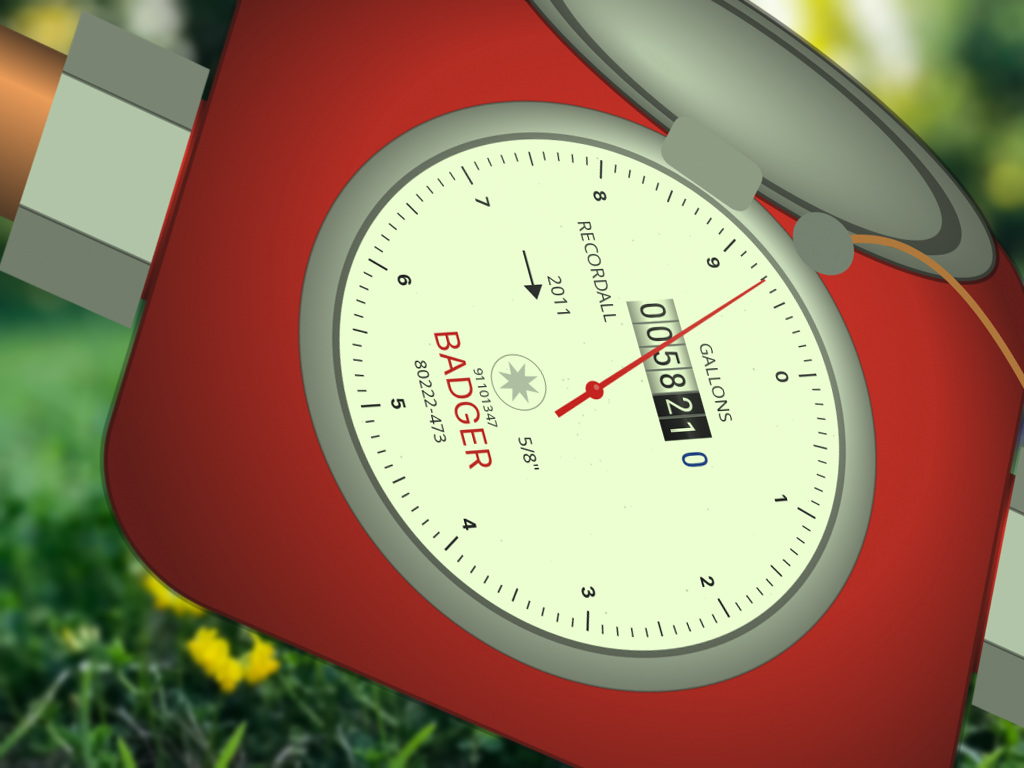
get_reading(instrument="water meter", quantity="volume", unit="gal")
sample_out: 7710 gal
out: 58209.3 gal
